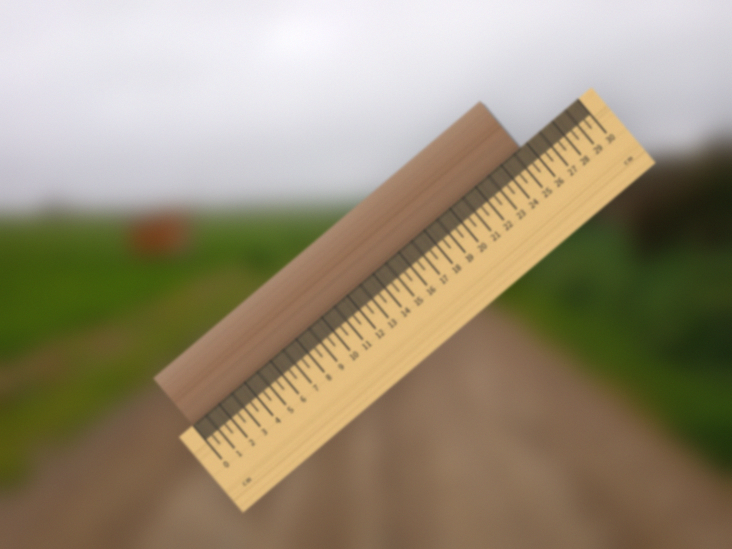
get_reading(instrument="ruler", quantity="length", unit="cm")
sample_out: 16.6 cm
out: 25.5 cm
